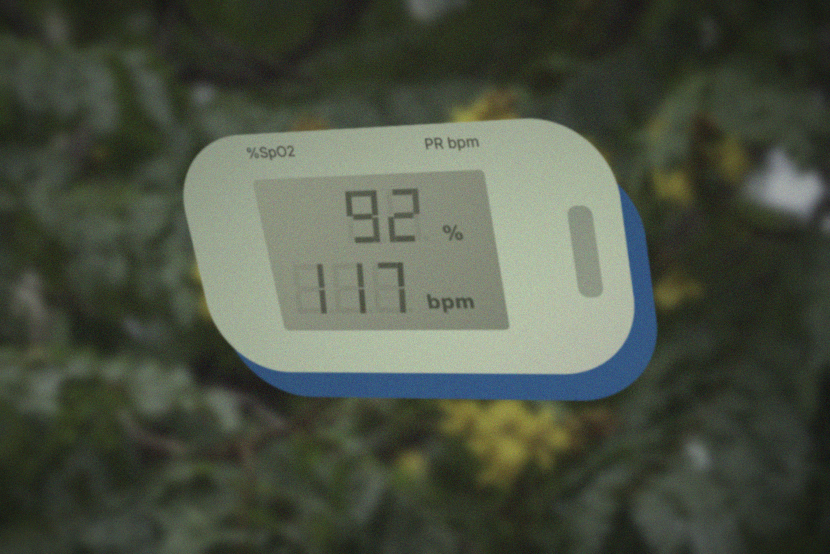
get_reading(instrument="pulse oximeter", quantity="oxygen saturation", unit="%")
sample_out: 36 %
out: 92 %
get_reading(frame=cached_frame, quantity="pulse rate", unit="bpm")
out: 117 bpm
